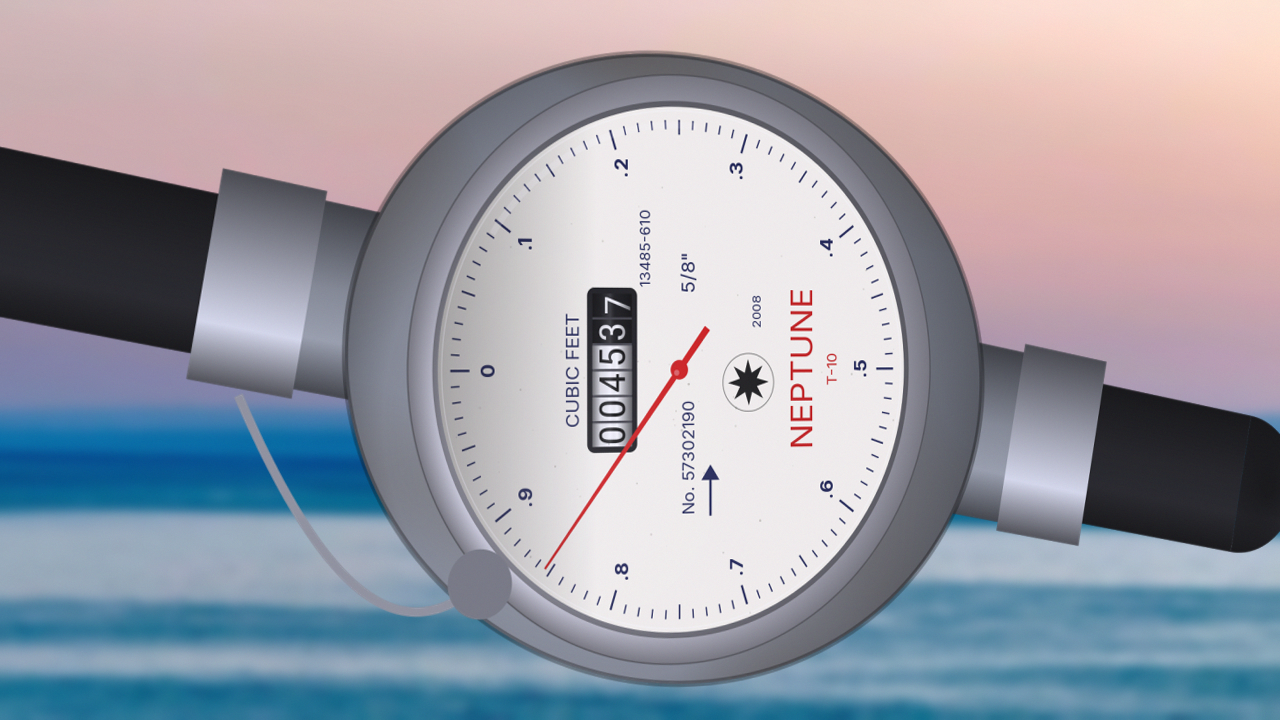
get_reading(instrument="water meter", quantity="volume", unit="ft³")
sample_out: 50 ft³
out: 4536.85 ft³
